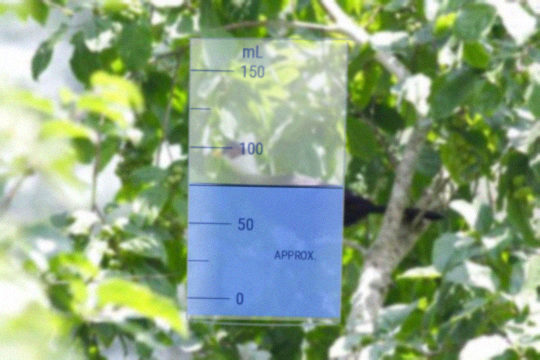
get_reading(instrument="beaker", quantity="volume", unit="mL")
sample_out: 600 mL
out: 75 mL
